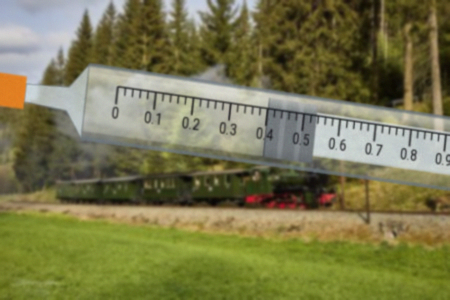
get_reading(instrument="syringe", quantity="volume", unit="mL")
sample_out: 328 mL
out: 0.4 mL
